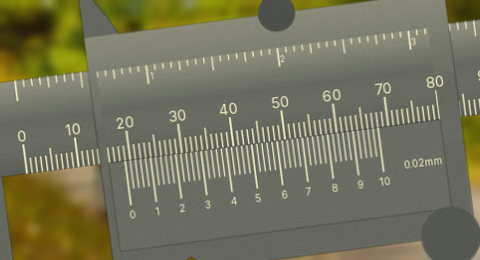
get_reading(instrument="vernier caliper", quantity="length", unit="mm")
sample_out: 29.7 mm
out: 19.0 mm
